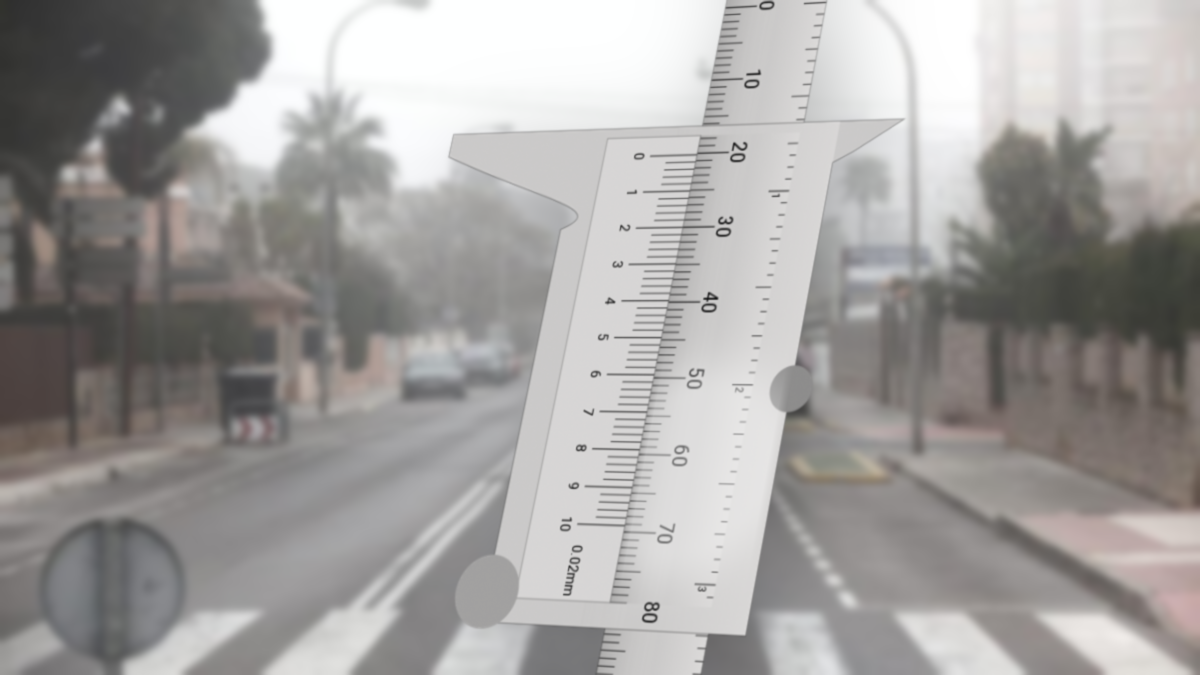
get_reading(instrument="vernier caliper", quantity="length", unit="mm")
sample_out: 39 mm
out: 20.2 mm
